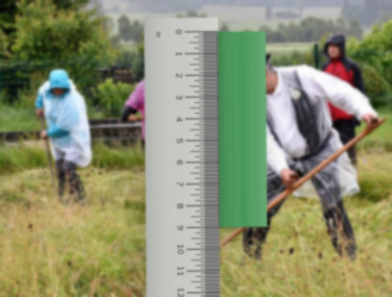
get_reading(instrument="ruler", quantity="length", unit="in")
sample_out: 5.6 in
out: 9 in
